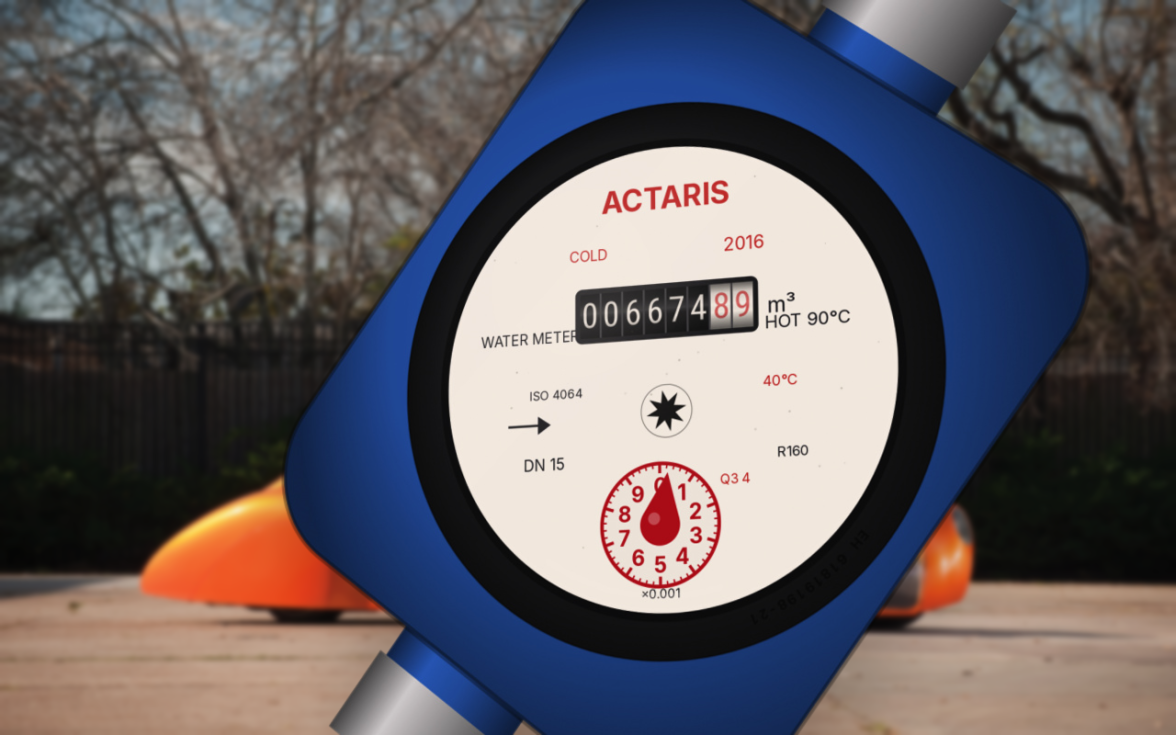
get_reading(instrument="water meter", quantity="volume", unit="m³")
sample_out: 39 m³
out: 6674.890 m³
